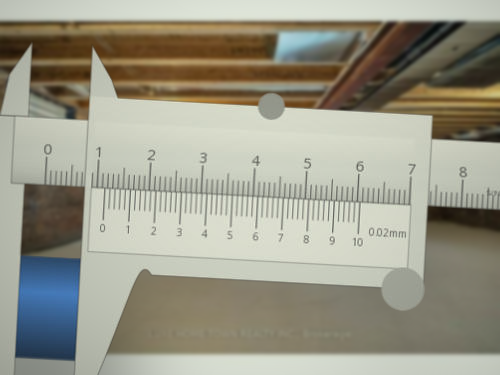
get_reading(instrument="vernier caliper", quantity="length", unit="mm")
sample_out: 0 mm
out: 11.5 mm
